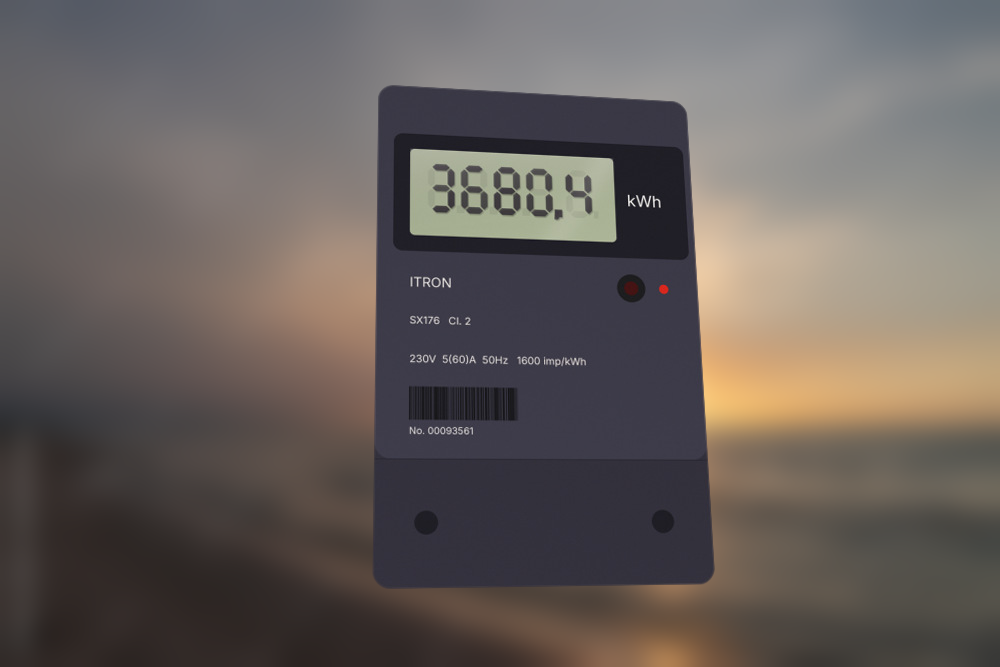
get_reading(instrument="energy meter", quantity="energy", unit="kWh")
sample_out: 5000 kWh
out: 3680.4 kWh
